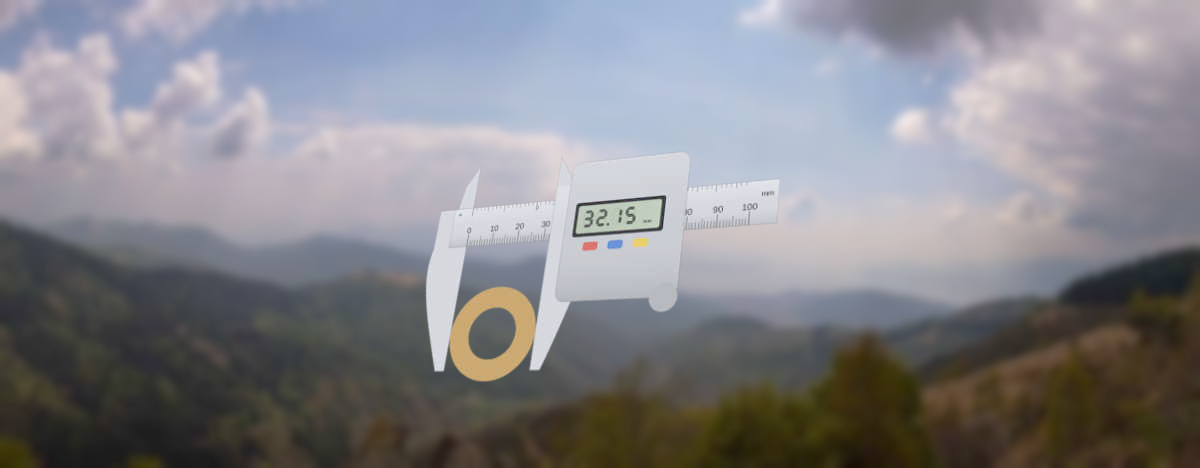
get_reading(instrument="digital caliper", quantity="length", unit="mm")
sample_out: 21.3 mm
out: 32.15 mm
